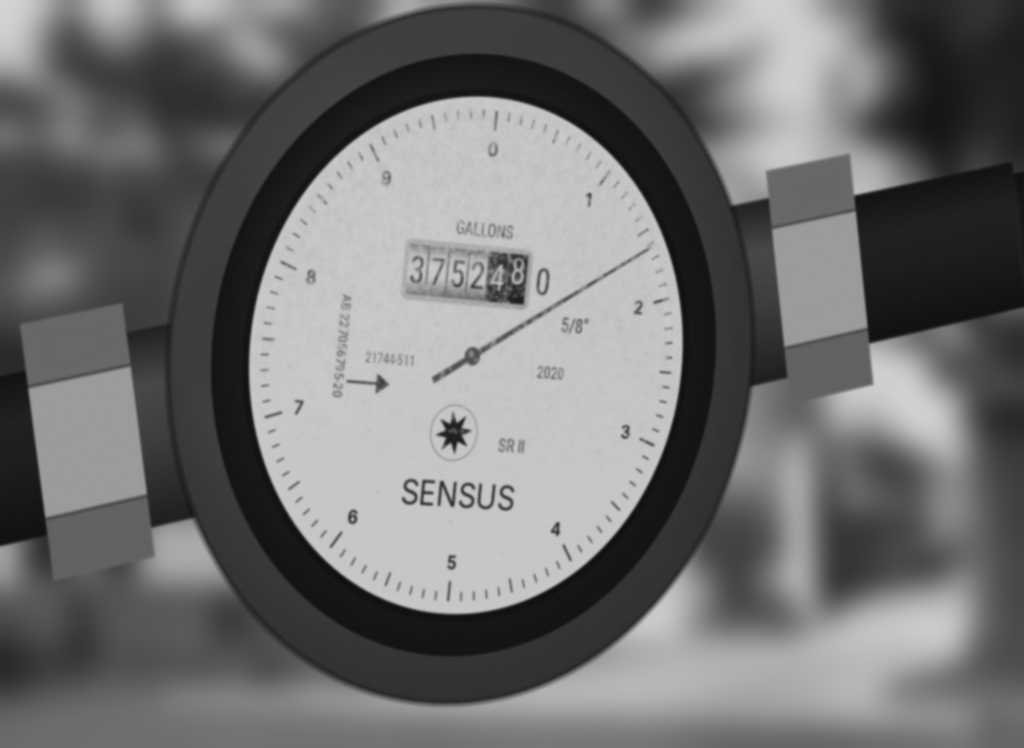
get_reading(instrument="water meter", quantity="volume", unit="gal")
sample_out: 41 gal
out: 3752481.6 gal
